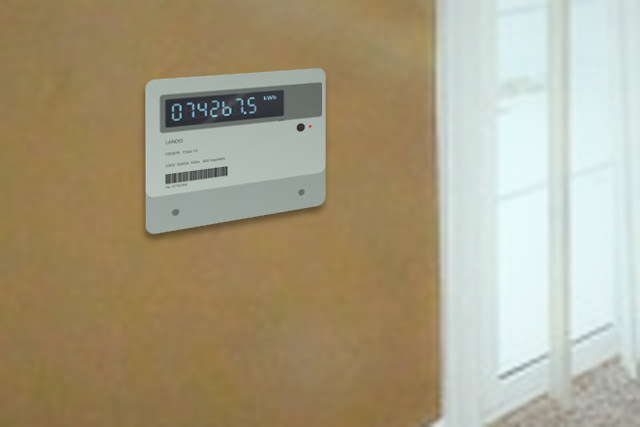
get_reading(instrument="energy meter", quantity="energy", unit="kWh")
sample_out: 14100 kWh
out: 74267.5 kWh
